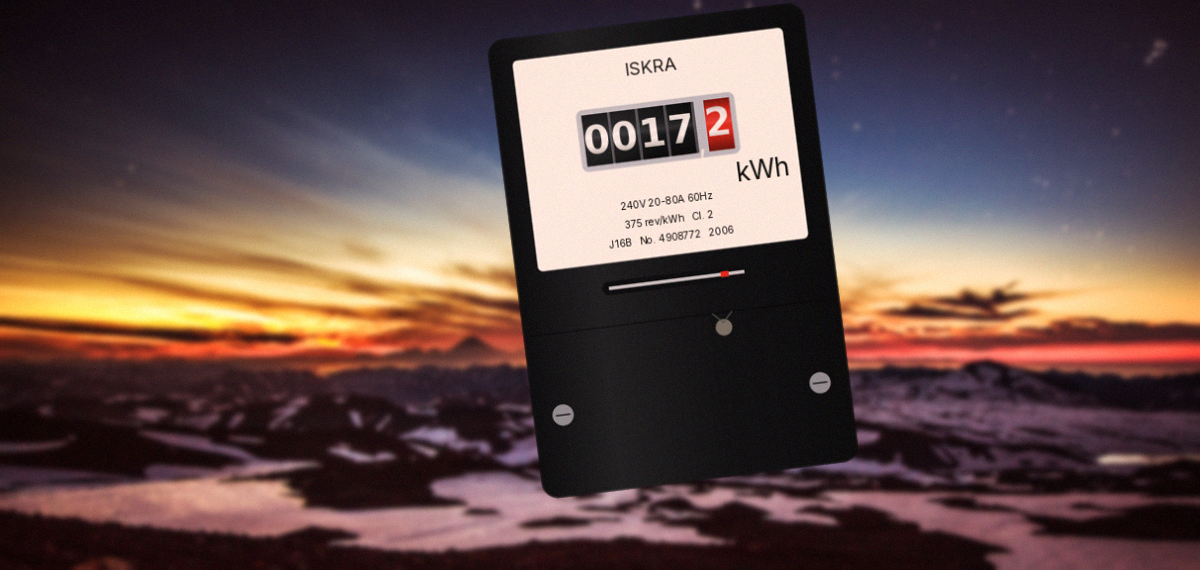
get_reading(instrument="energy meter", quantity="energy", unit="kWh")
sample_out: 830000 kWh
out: 17.2 kWh
